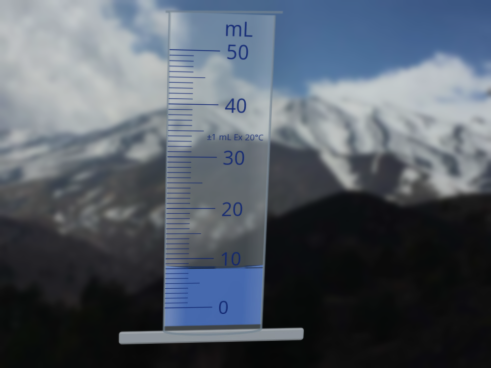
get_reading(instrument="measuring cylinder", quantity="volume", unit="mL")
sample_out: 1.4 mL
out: 8 mL
